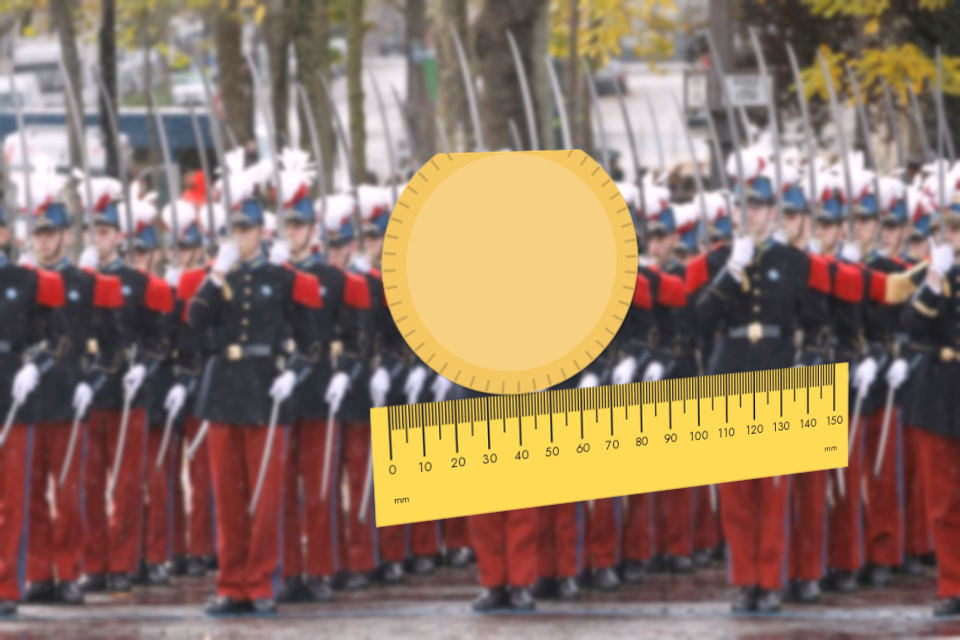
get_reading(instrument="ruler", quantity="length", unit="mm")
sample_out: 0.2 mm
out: 80 mm
